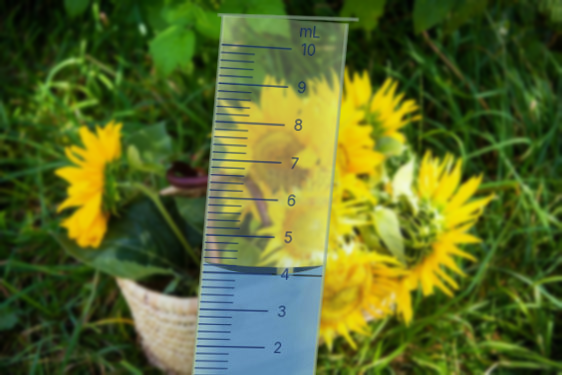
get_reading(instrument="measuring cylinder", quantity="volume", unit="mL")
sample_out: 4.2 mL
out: 4 mL
